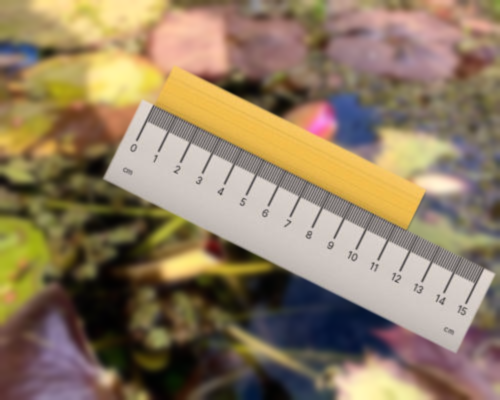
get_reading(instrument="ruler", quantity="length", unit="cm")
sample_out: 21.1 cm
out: 11.5 cm
